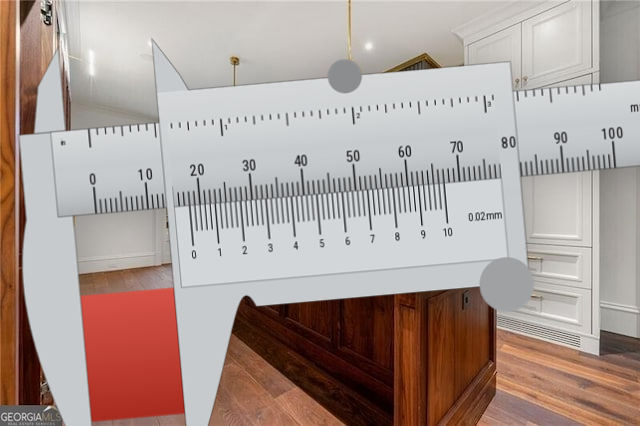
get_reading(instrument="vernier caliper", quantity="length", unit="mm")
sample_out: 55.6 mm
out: 18.0 mm
